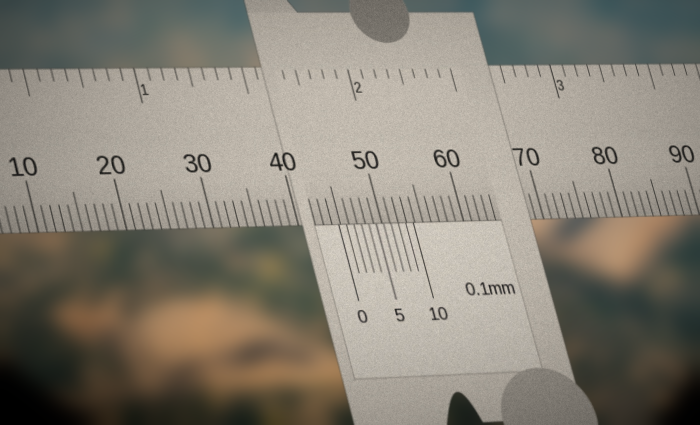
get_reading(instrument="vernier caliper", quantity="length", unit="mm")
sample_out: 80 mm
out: 44.8 mm
